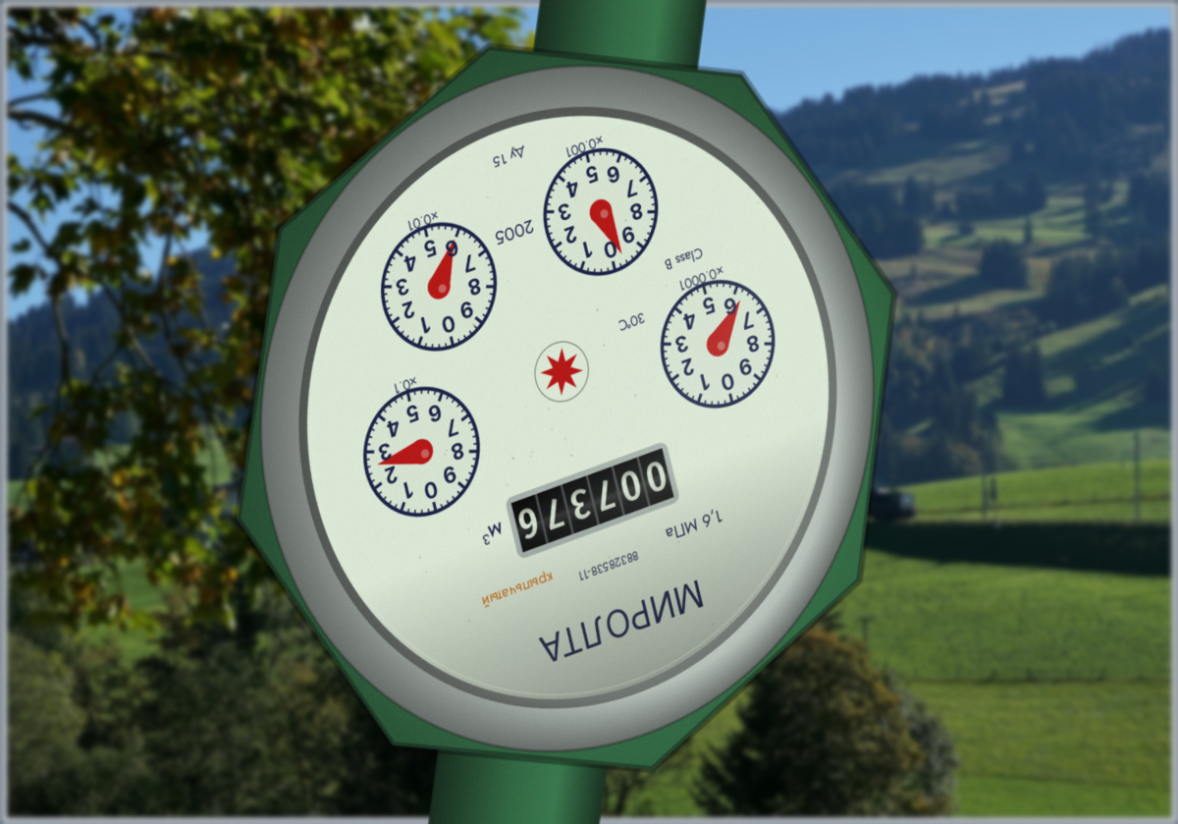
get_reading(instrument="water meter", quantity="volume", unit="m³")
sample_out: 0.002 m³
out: 7376.2596 m³
